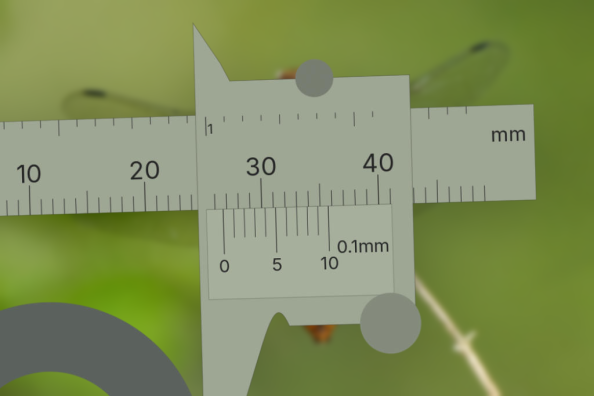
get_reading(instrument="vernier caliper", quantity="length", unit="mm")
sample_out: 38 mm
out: 26.7 mm
